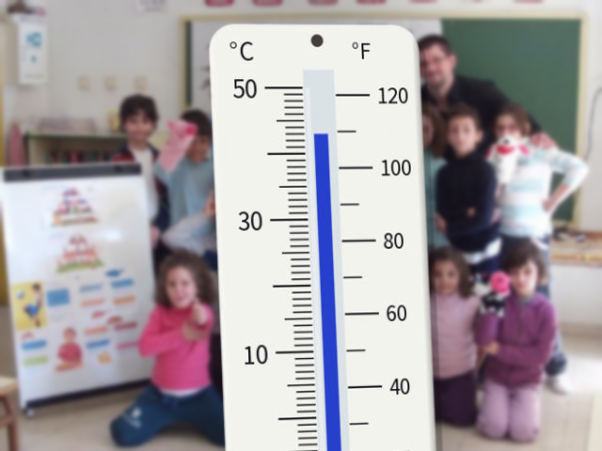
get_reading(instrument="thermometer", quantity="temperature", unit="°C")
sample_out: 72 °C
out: 43 °C
